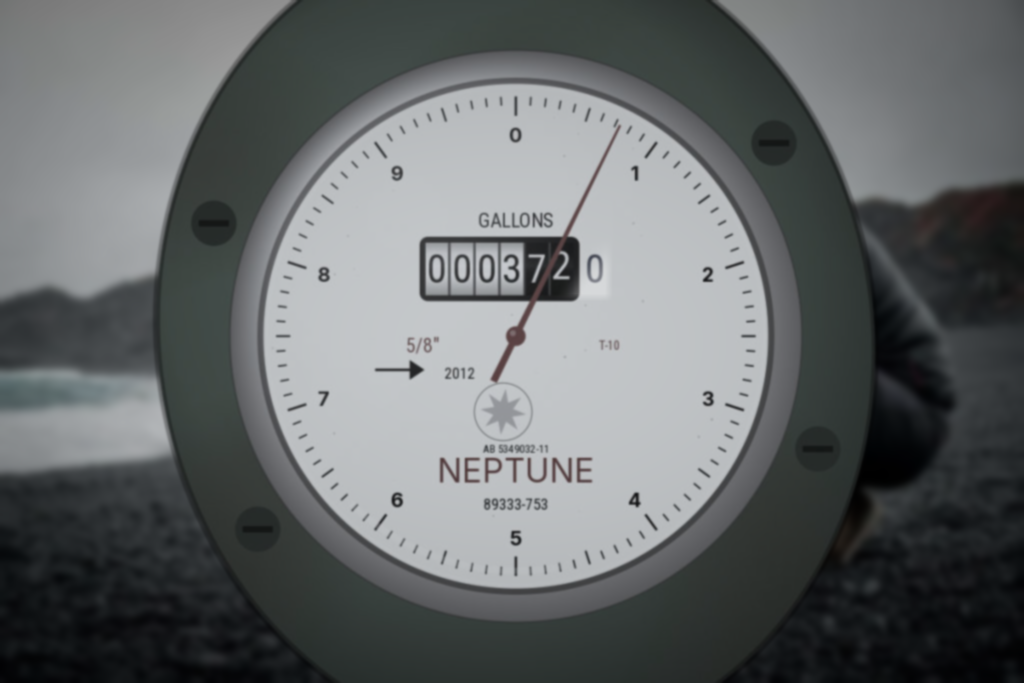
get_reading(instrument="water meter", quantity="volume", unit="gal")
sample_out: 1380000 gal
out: 3720.7 gal
